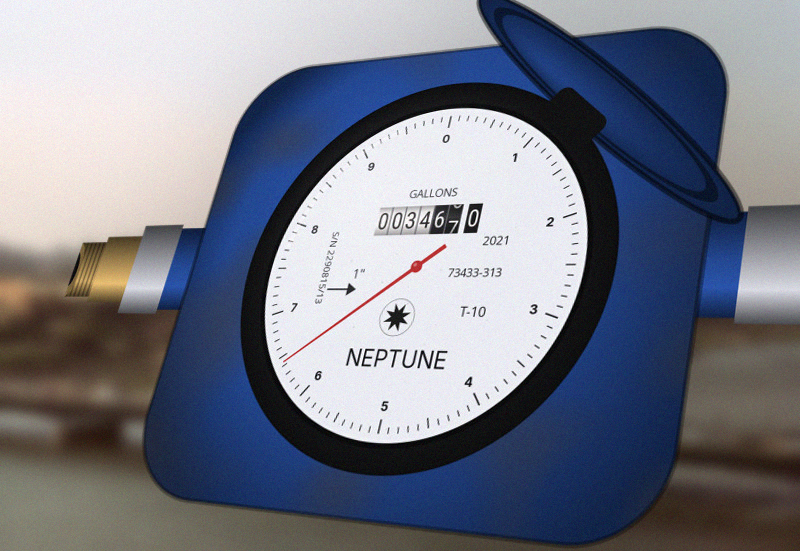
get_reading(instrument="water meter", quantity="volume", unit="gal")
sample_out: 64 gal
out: 34666.4 gal
